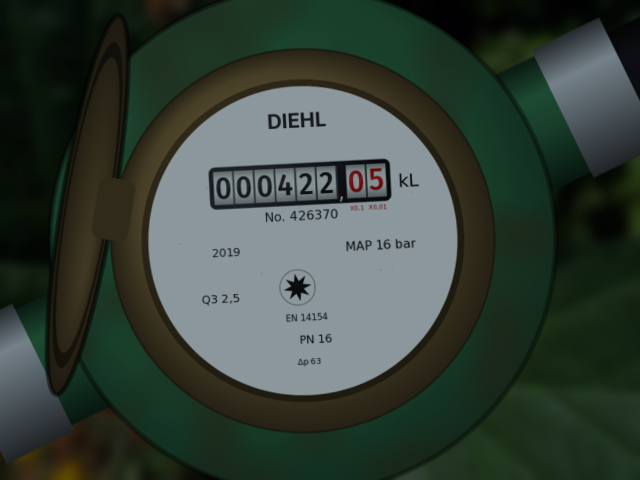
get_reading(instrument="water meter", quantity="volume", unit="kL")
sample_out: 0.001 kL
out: 422.05 kL
